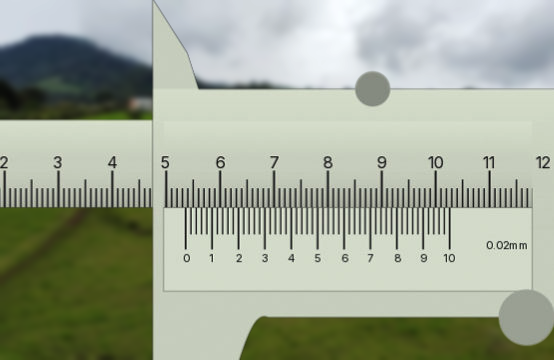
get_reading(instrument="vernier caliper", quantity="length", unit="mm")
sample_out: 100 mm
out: 53.6 mm
